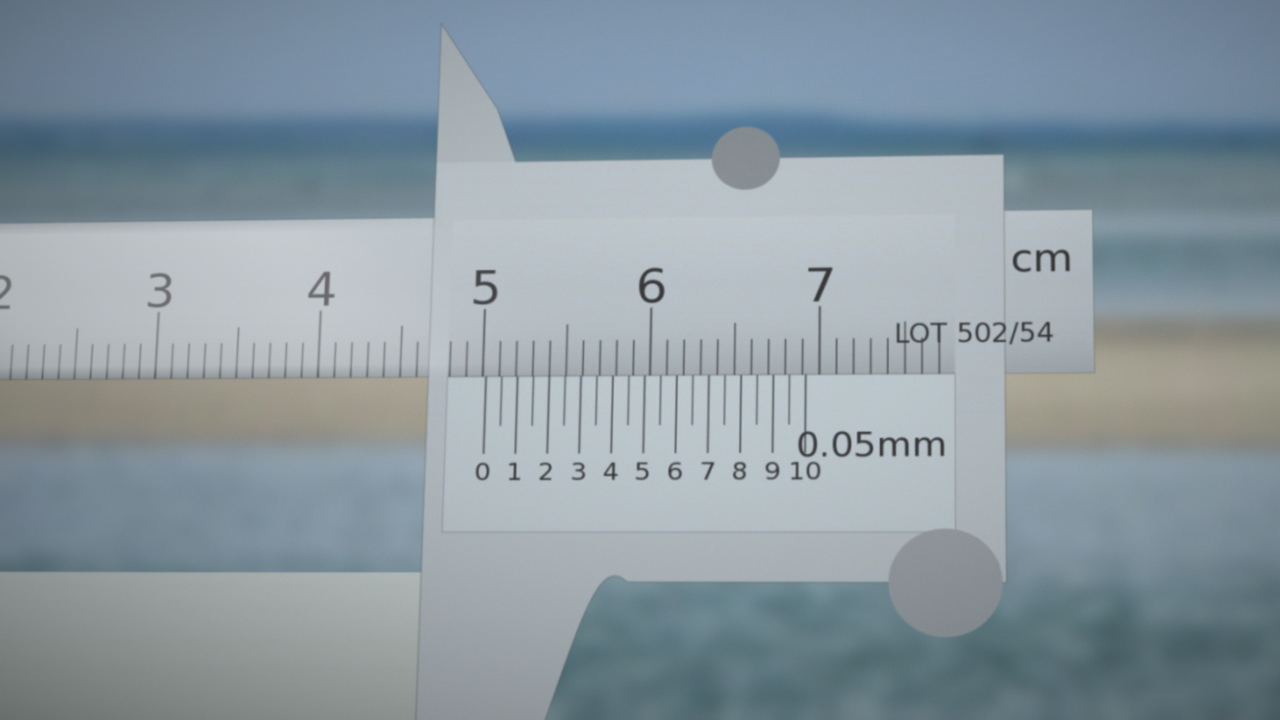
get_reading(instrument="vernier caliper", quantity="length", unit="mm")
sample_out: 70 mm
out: 50.2 mm
